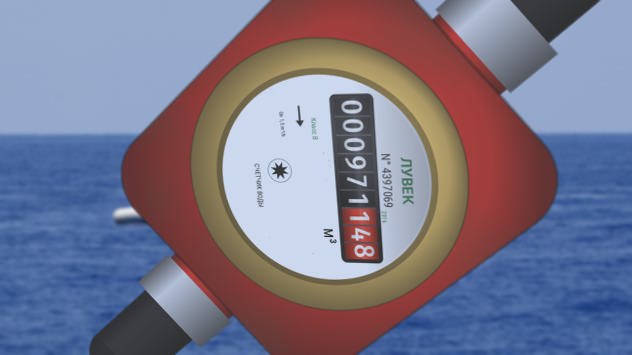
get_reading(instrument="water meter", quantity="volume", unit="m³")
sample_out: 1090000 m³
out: 971.148 m³
